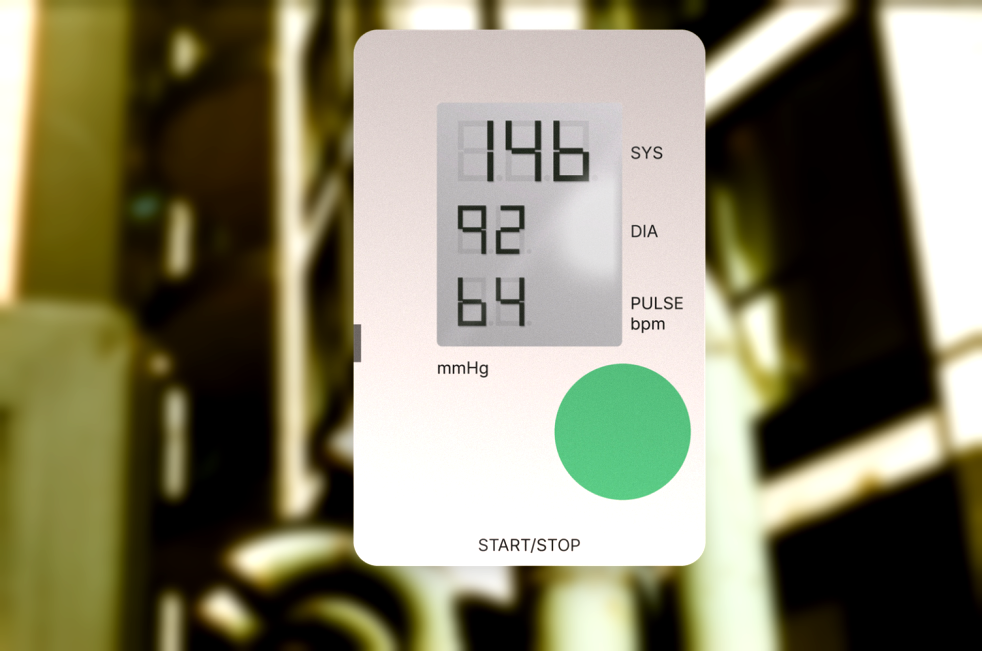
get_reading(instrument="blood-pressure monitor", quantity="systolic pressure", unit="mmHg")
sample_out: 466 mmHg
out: 146 mmHg
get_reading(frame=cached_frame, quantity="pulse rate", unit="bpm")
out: 64 bpm
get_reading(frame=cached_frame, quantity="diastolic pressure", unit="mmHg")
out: 92 mmHg
